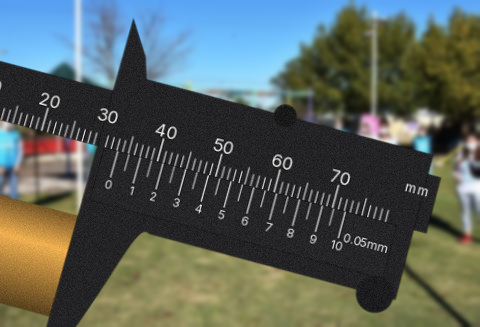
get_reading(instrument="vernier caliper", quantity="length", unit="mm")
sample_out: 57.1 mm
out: 33.2 mm
